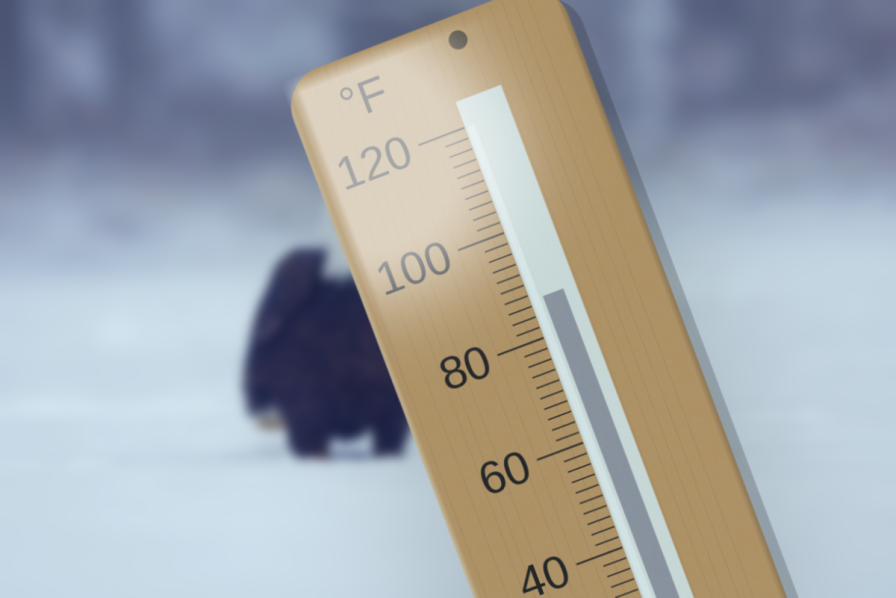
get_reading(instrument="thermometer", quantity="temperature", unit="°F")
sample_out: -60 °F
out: 87 °F
